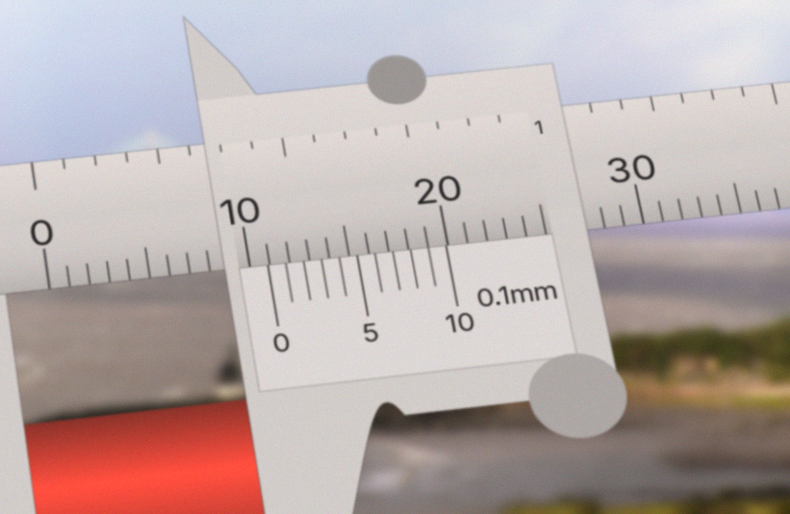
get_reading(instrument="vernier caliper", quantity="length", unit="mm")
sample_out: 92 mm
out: 10.9 mm
